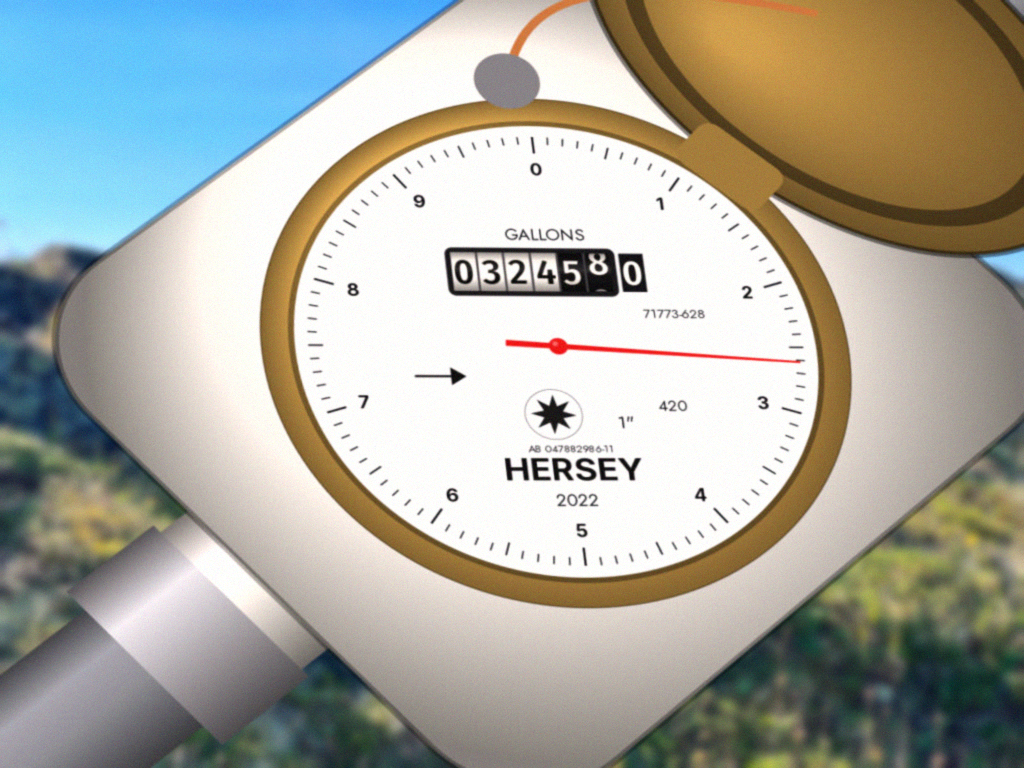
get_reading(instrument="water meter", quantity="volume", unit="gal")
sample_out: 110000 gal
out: 324582.6 gal
